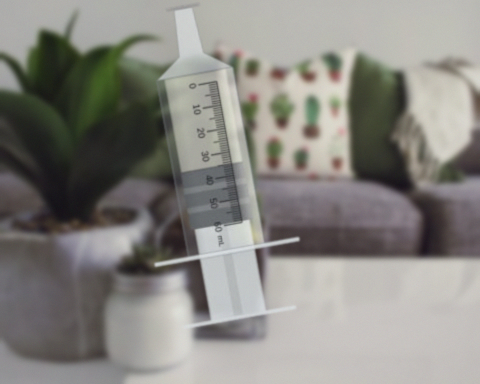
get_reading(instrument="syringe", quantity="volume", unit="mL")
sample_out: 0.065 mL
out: 35 mL
